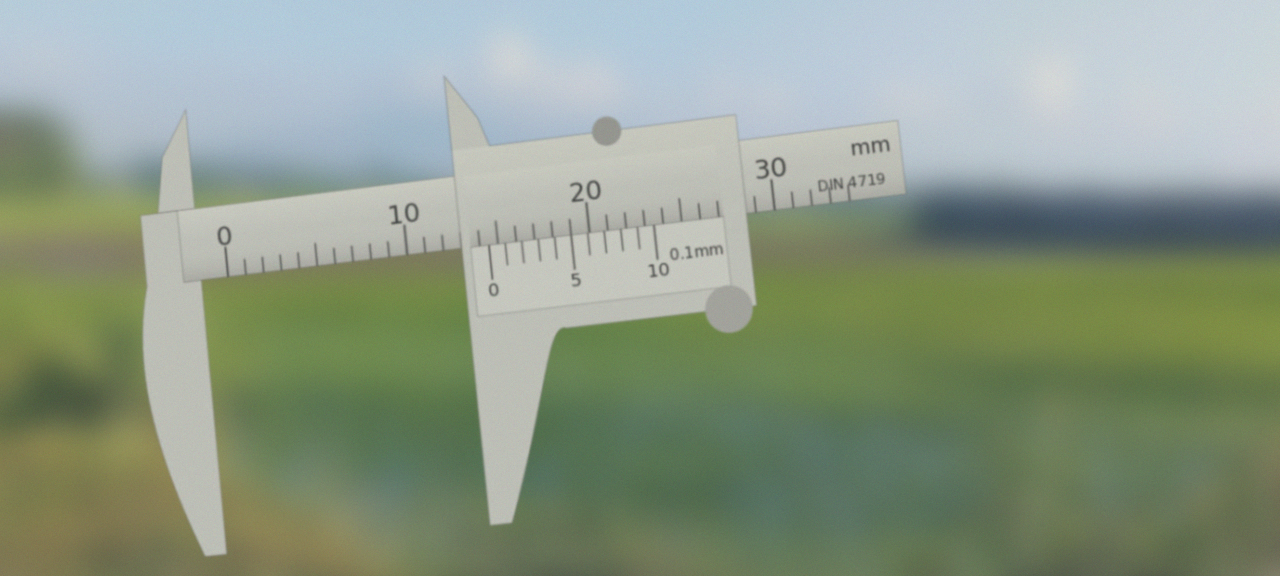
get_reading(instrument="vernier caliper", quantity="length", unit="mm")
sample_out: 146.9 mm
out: 14.5 mm
